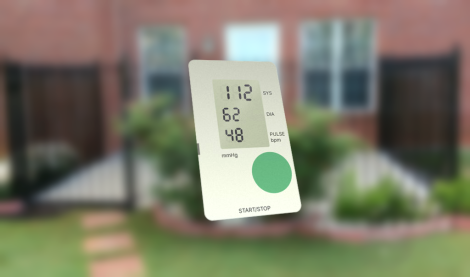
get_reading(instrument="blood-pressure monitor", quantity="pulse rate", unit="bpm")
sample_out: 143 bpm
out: 48 bpm
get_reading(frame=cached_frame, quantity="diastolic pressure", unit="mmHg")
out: 62 mmHg
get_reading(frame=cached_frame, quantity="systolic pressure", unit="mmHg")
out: 112 mmHg
